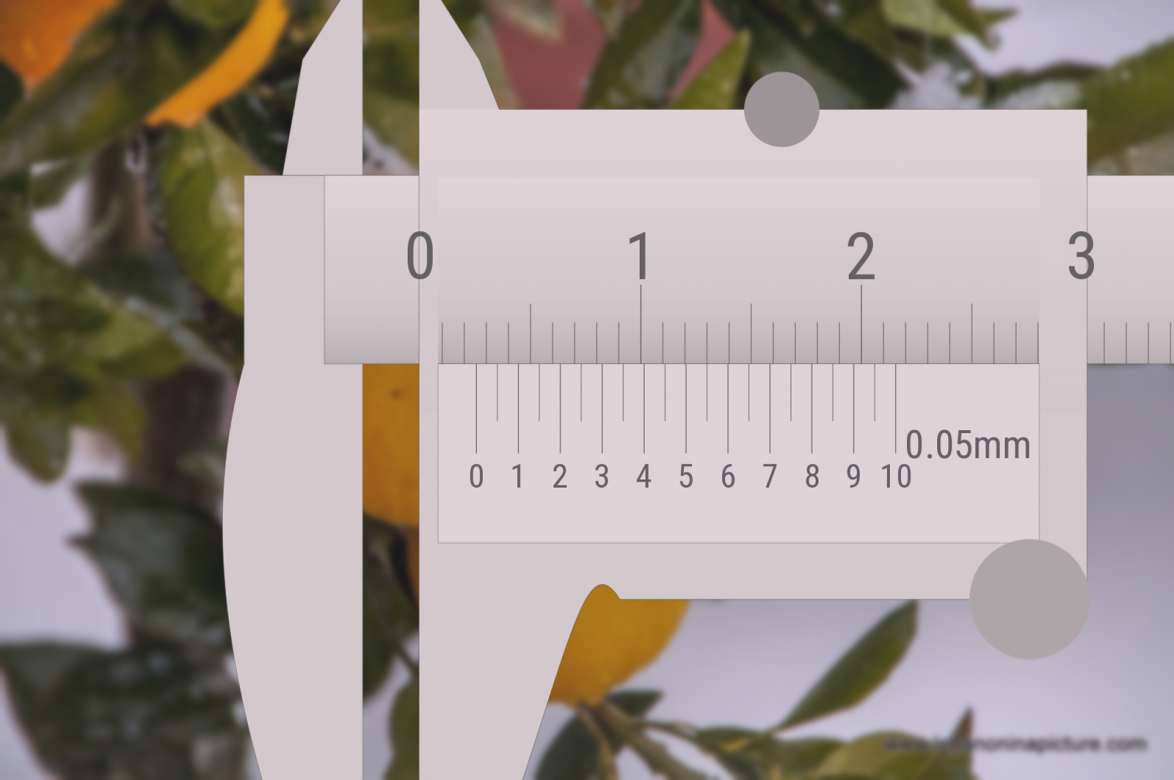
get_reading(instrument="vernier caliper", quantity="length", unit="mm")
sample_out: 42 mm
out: 2.55 mm
